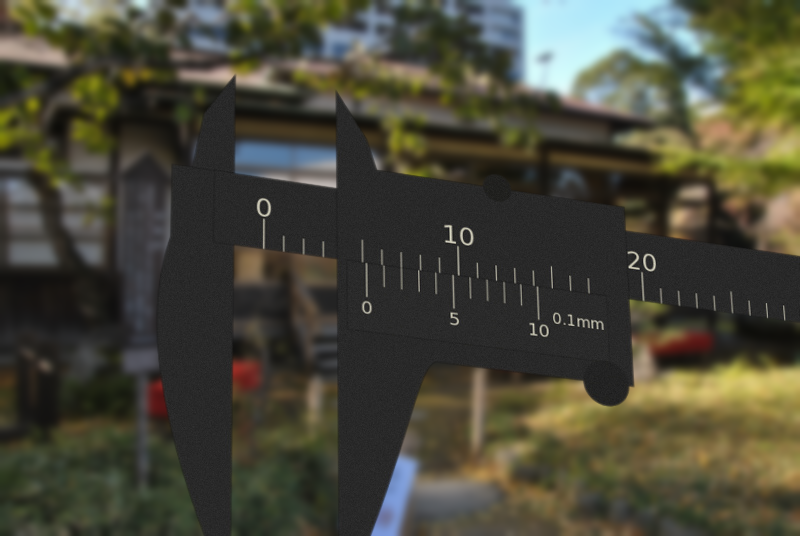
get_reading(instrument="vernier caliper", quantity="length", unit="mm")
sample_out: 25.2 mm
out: 5.2 mm
